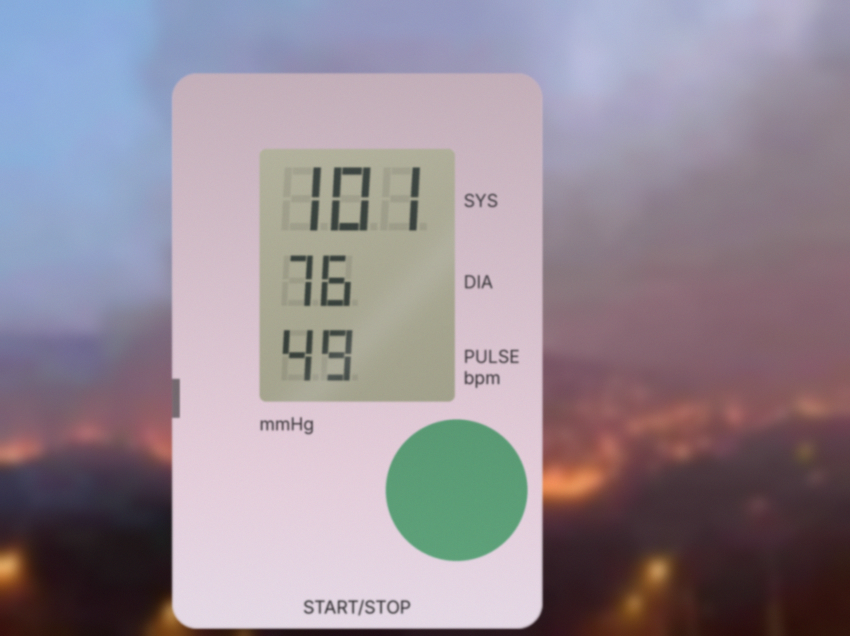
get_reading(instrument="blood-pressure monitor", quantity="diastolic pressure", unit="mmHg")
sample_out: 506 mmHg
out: 76 mmHg
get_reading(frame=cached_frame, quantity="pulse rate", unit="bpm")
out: 49 bpm
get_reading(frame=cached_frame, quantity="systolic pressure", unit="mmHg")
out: 101 mmHg
